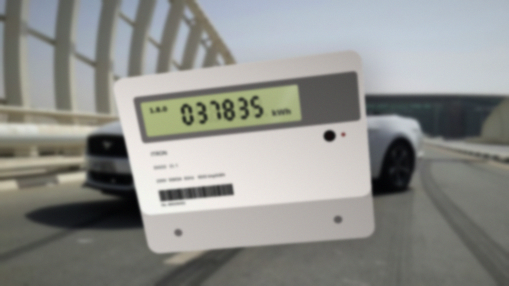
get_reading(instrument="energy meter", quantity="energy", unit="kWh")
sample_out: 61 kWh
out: 37835 kWh
